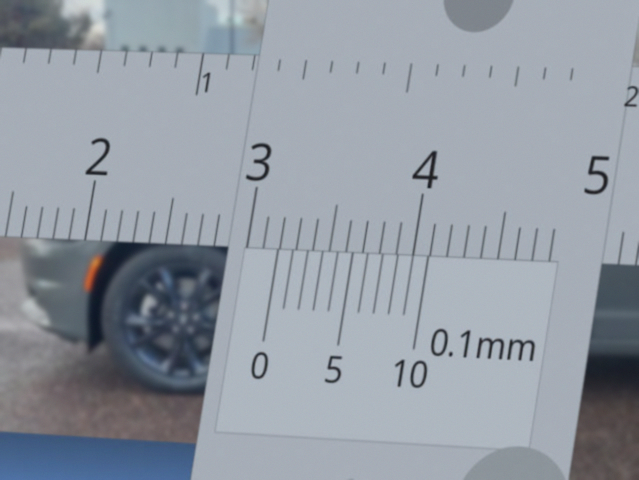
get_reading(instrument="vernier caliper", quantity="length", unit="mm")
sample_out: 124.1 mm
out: 31.9 mm
